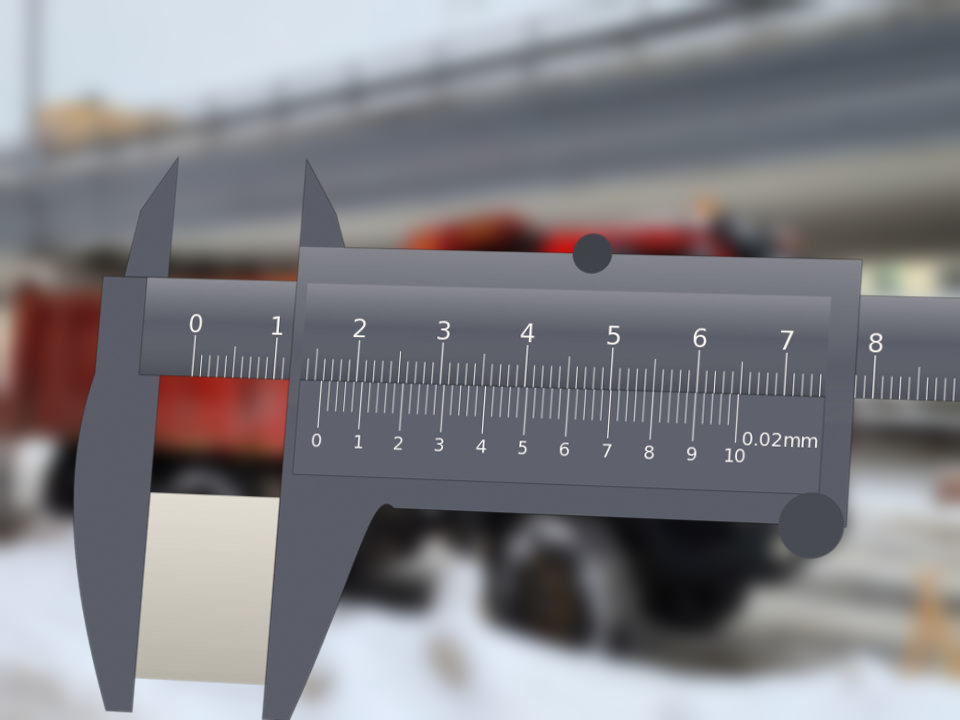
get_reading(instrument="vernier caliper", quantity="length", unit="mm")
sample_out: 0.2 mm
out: 15.8 mm
